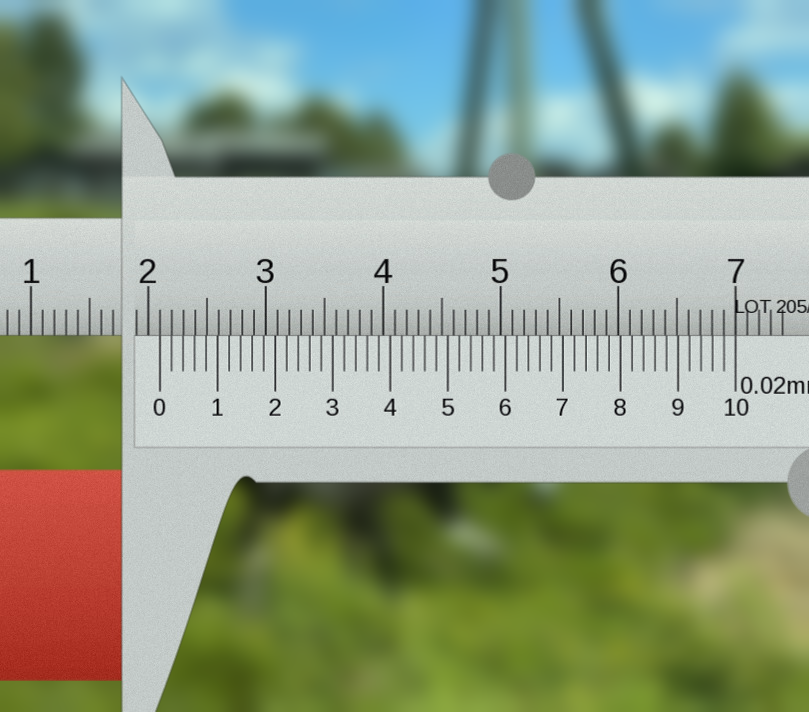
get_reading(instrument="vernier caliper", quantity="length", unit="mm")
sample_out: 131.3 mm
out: 21.0 mm
